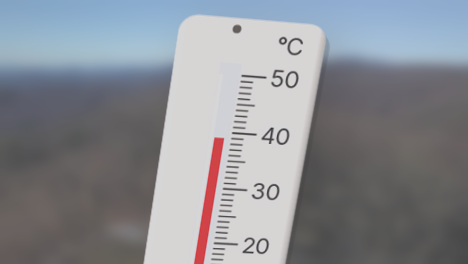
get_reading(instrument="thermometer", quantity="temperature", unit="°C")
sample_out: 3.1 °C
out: 39 °C
